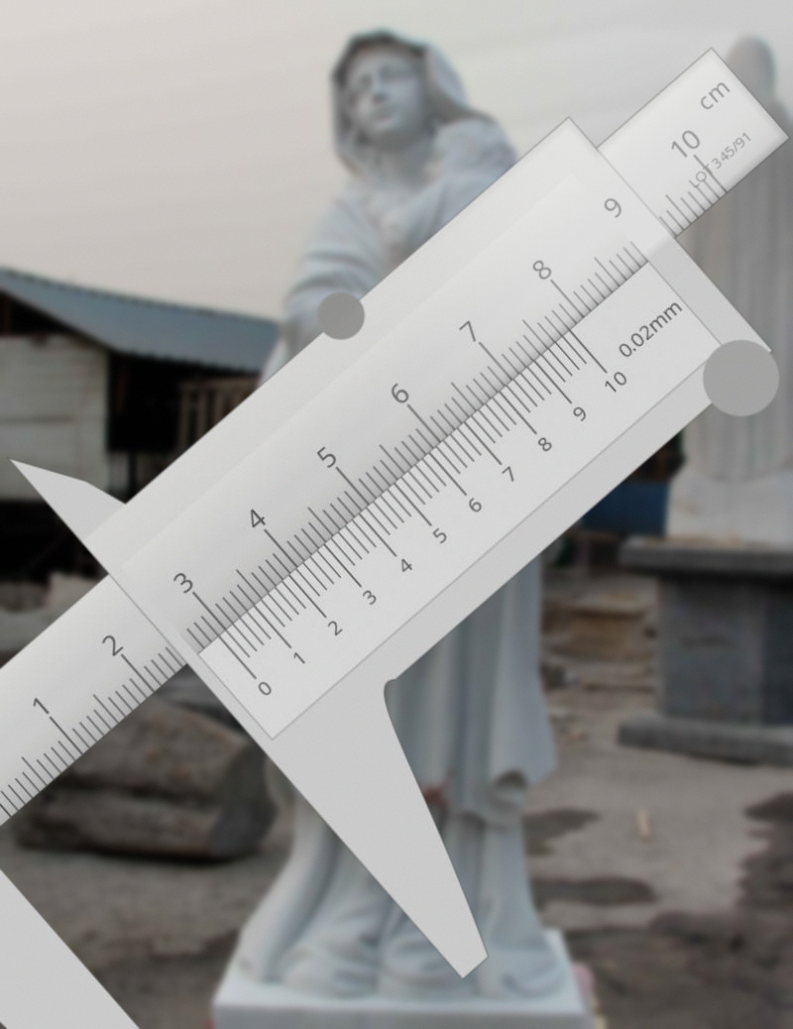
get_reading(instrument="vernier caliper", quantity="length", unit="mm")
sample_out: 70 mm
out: 29.0 mm
